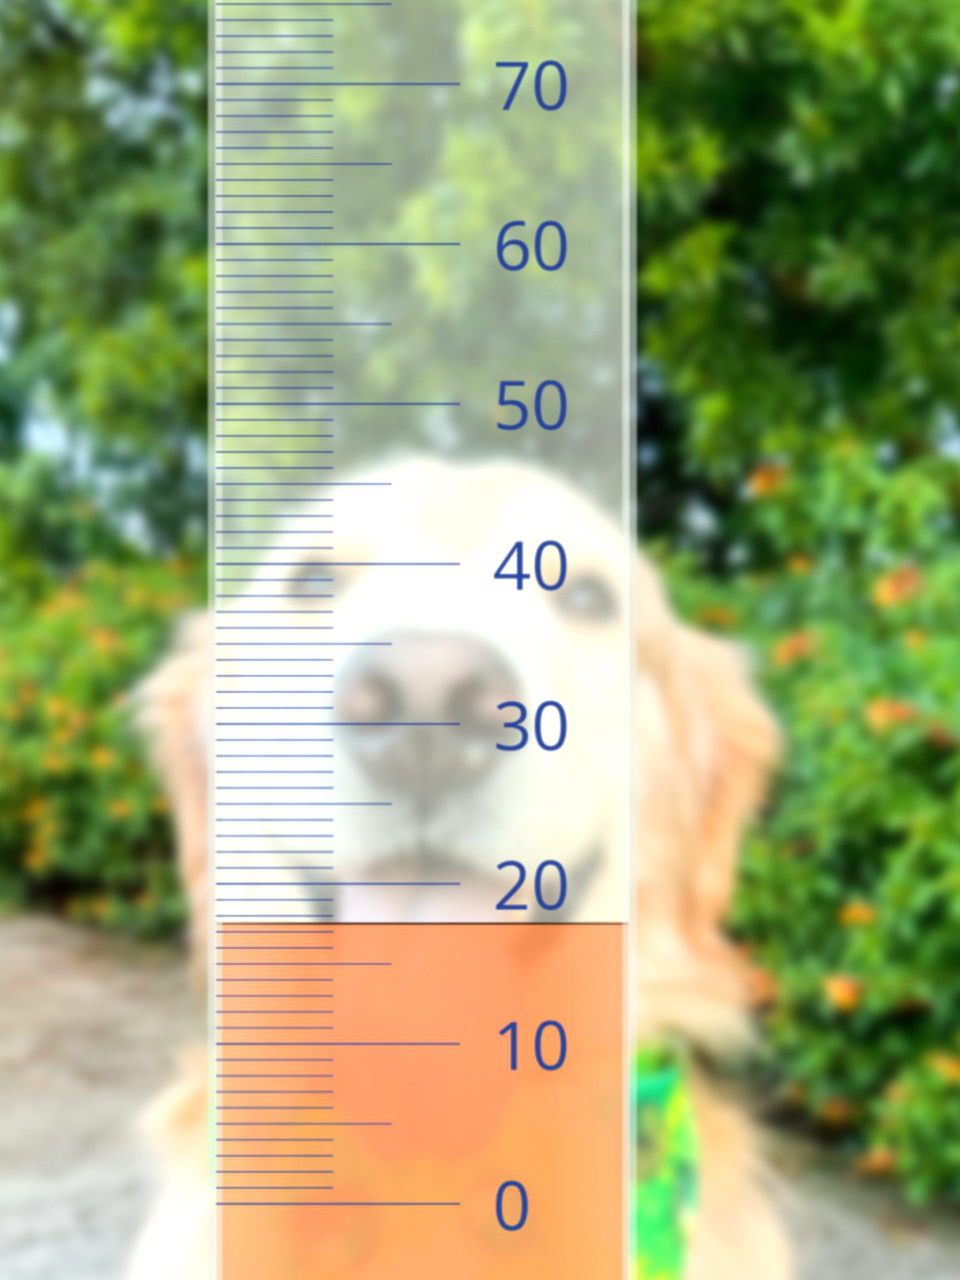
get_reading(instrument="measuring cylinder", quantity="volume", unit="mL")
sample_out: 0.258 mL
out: 17.5 mL
